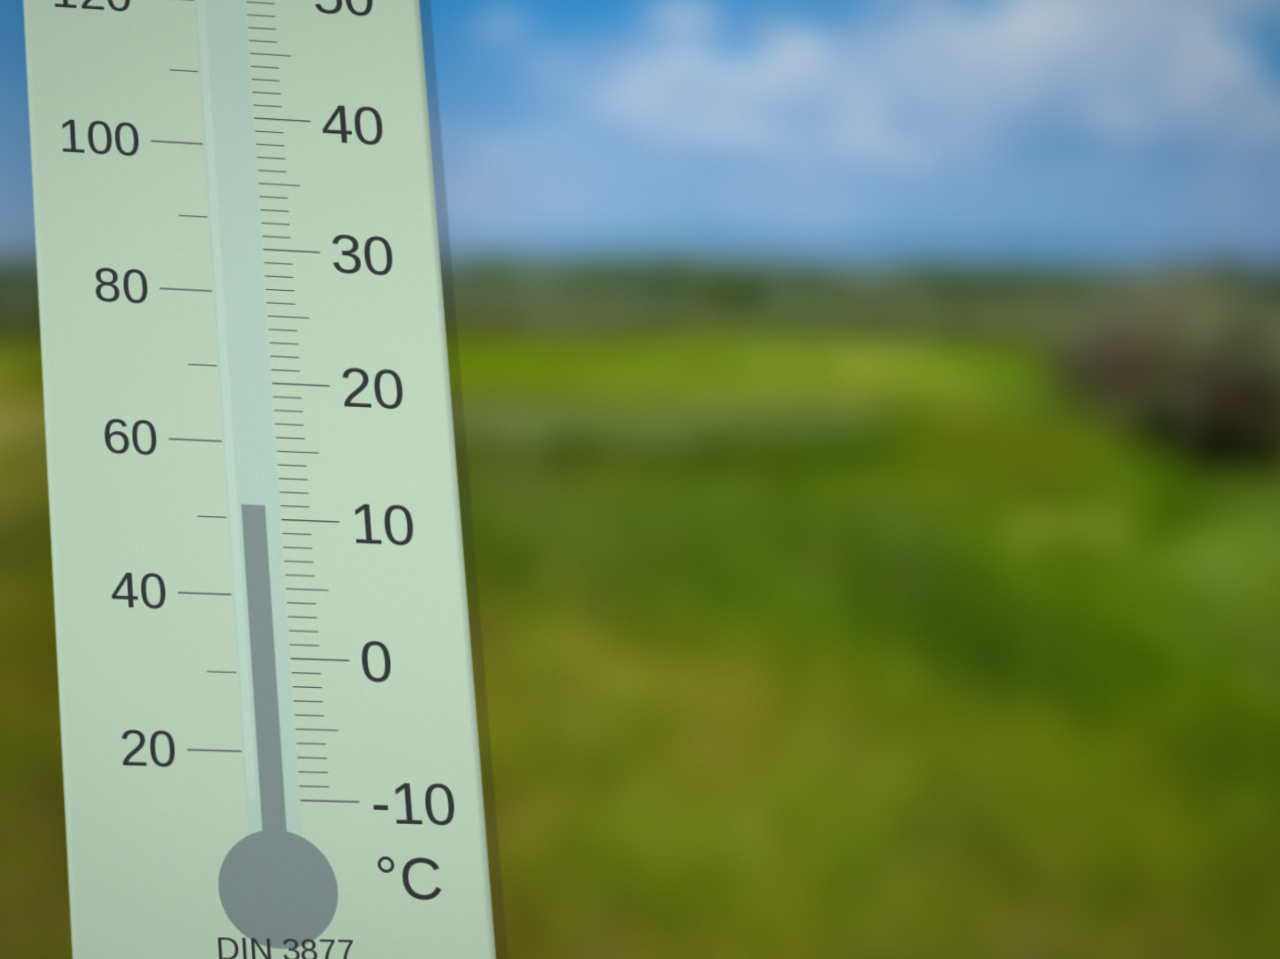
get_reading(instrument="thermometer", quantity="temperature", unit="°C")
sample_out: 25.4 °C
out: 11 °C
